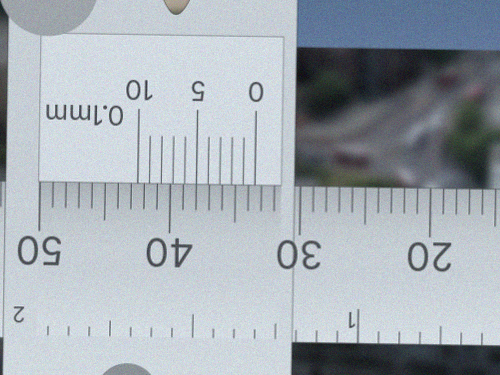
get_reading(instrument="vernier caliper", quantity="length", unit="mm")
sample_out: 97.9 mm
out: 33.5 mm
